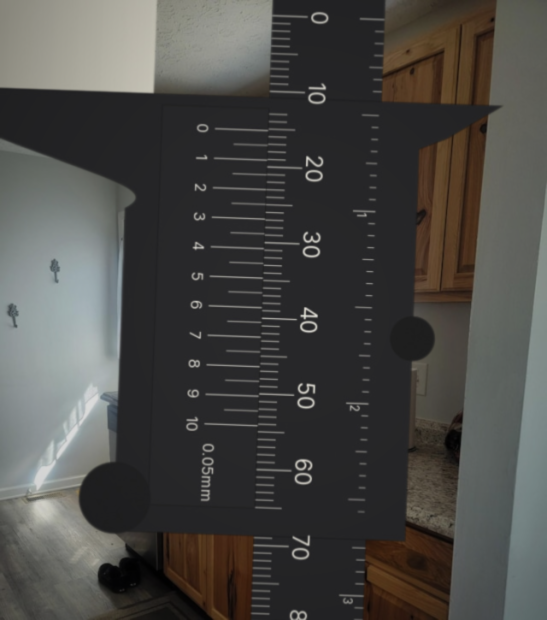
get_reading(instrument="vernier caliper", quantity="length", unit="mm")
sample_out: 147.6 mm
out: 15.2 mm
